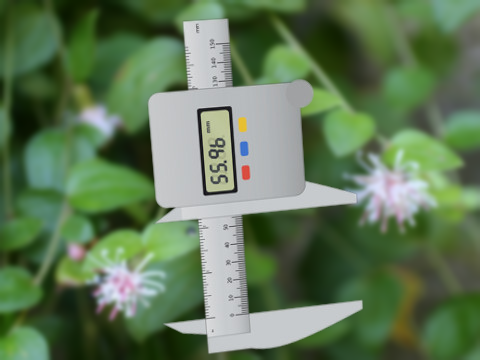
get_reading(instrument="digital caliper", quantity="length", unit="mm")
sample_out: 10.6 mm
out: 55.96 mm
